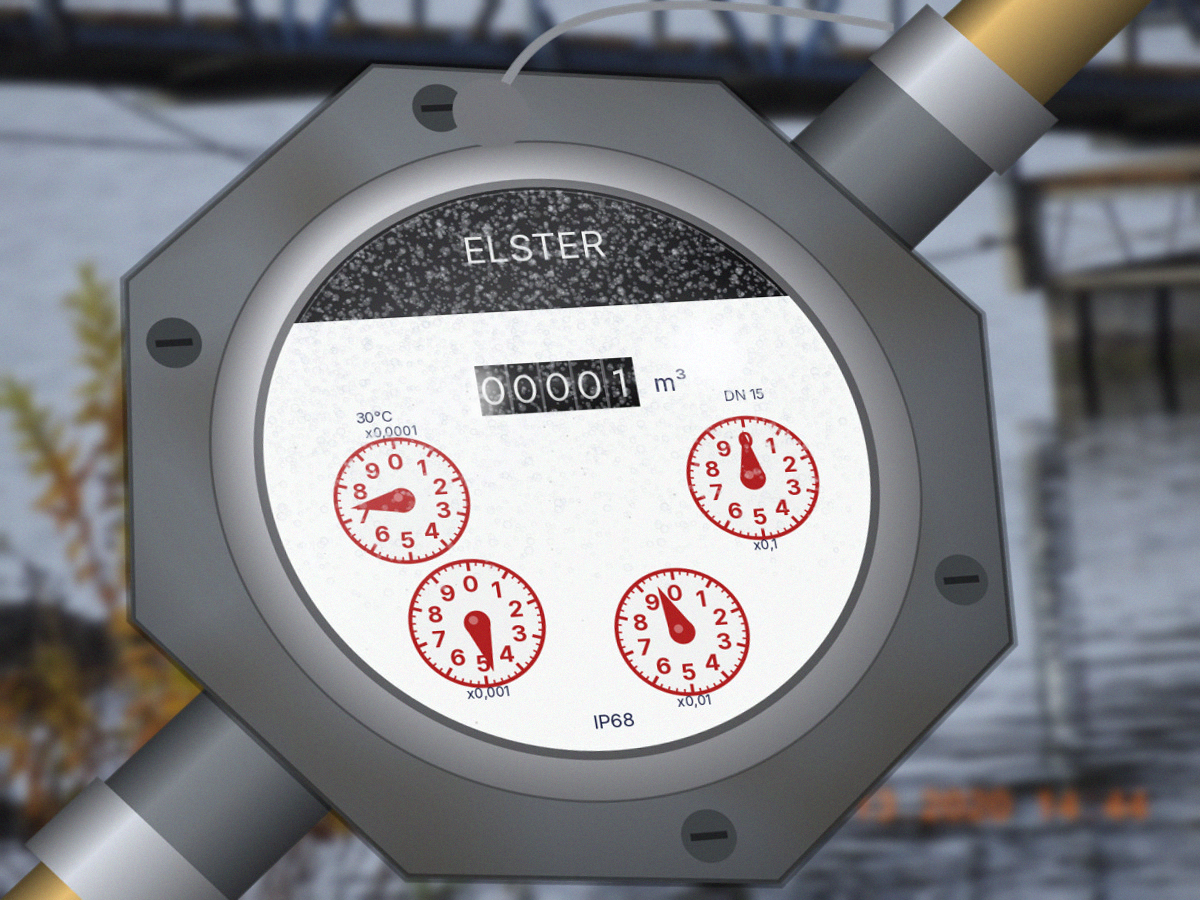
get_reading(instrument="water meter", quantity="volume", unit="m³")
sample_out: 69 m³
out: 0.9947 m³
